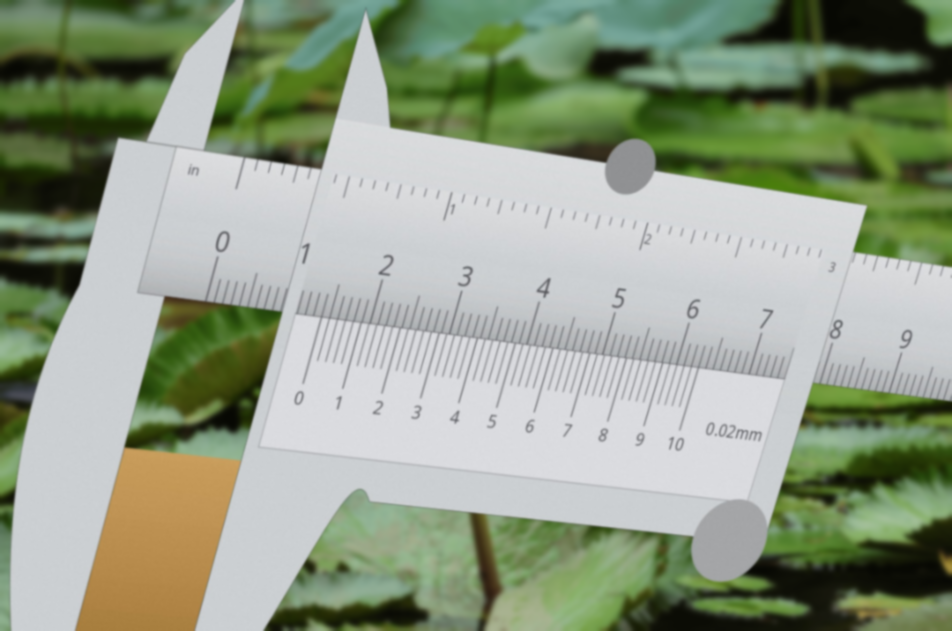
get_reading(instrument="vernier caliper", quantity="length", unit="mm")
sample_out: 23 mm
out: 14.0 mm
